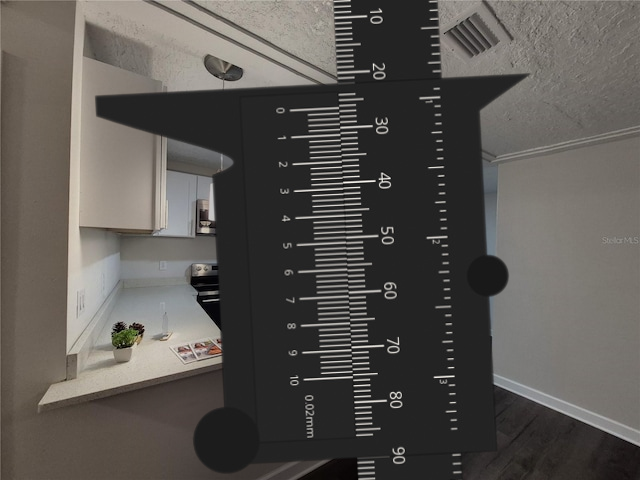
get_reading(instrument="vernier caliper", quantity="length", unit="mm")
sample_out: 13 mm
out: 26.4 mm
